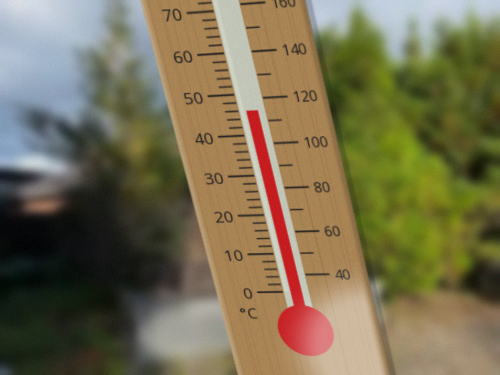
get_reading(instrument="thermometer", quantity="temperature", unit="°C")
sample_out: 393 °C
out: 46 °C
